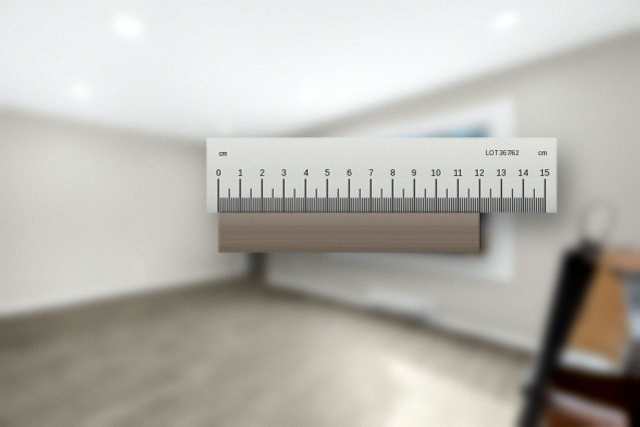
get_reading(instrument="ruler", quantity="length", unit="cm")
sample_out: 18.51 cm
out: 12 cm
